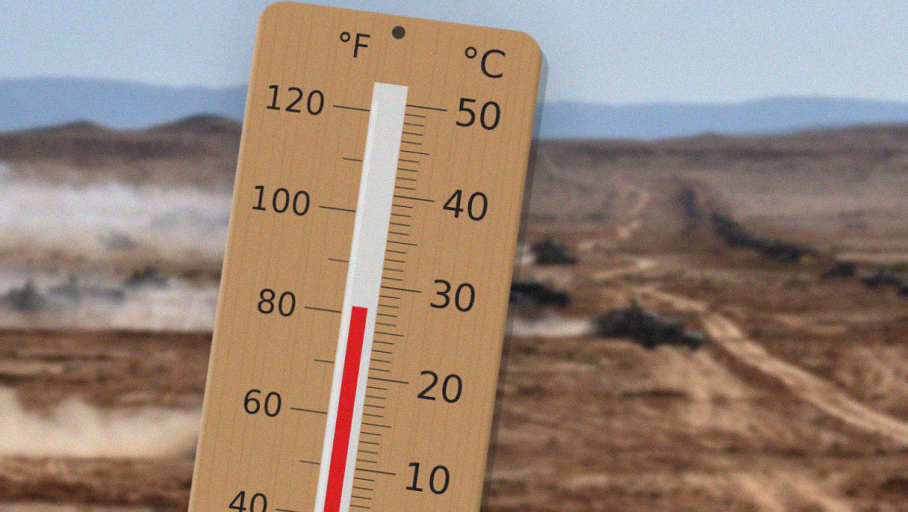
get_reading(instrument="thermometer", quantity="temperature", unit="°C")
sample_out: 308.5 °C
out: 27.5 °C
